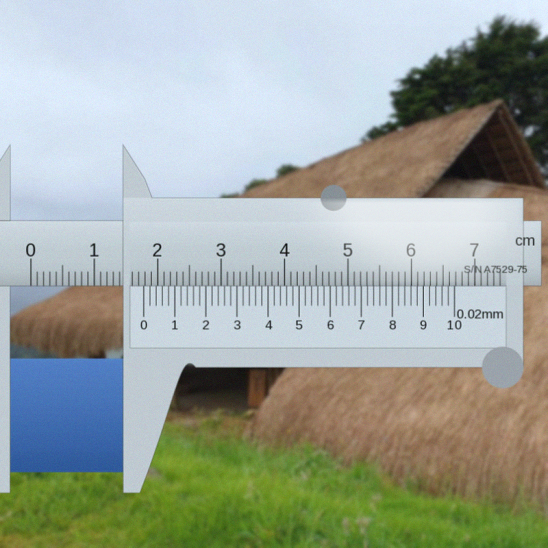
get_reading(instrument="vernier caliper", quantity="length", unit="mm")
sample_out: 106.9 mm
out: 17.8 mm
